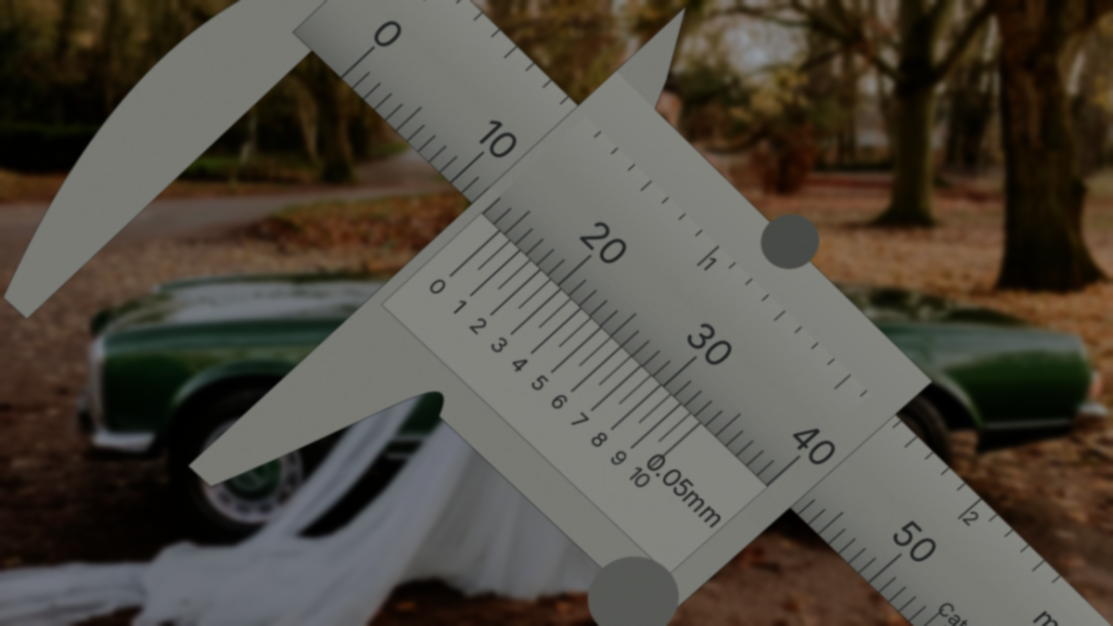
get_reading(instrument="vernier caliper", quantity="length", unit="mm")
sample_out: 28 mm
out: 14.6 mm
